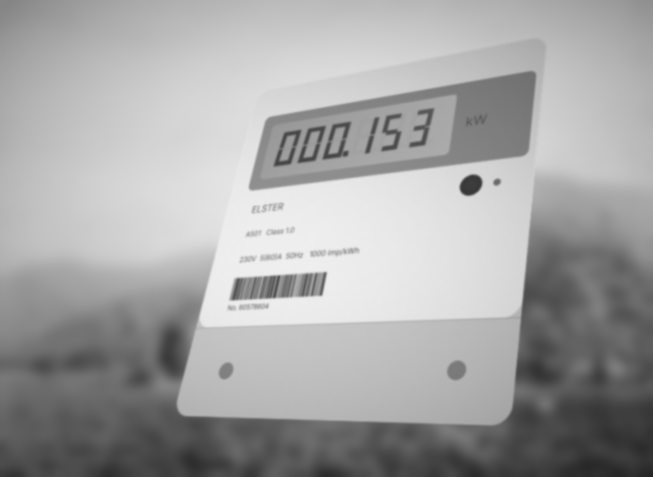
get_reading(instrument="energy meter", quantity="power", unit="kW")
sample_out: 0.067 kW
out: 0.153 kW
